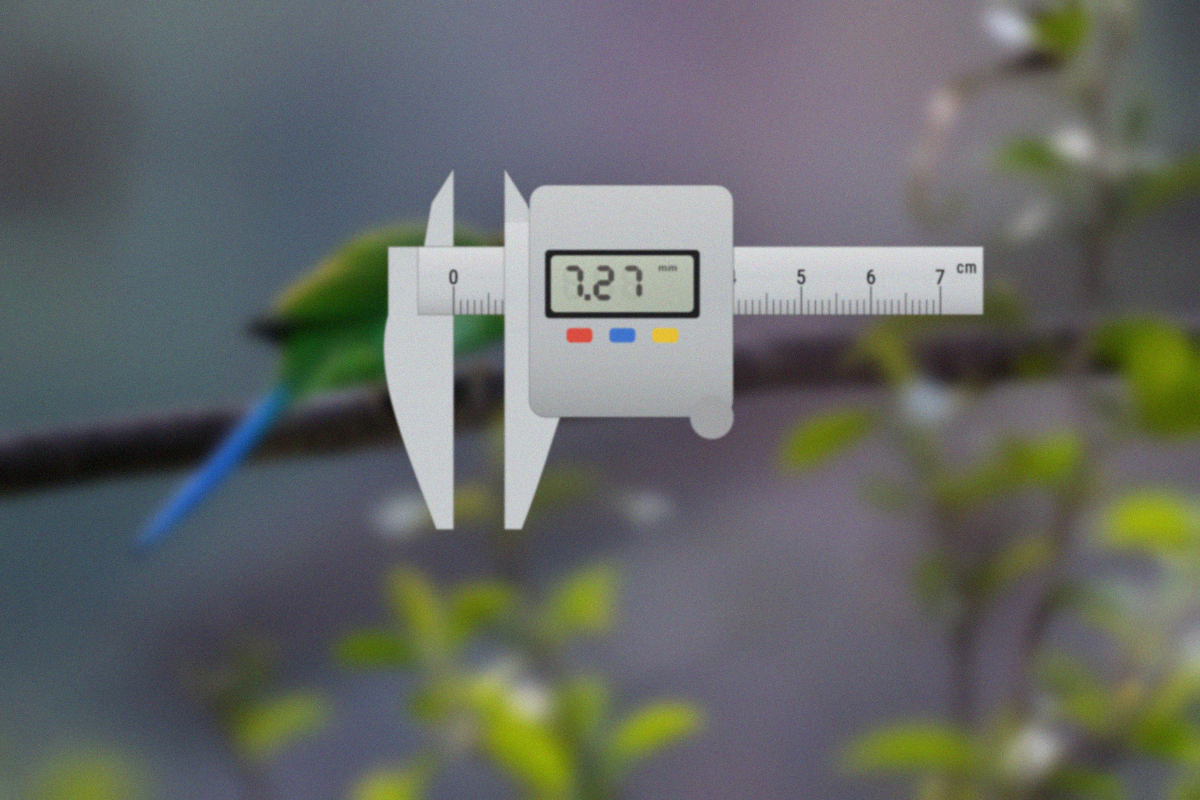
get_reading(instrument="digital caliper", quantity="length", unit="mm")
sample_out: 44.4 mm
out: 7.27 mm
